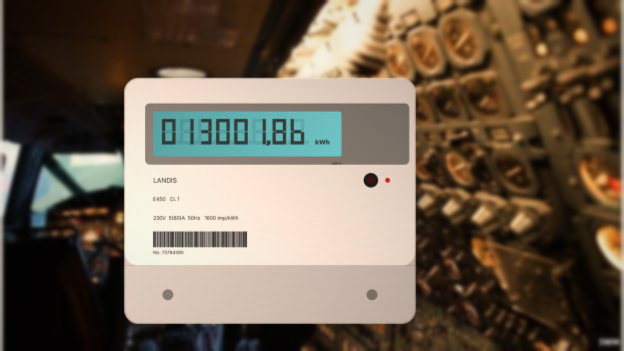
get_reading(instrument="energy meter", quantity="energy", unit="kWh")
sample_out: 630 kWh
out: 13001.86 kWh
